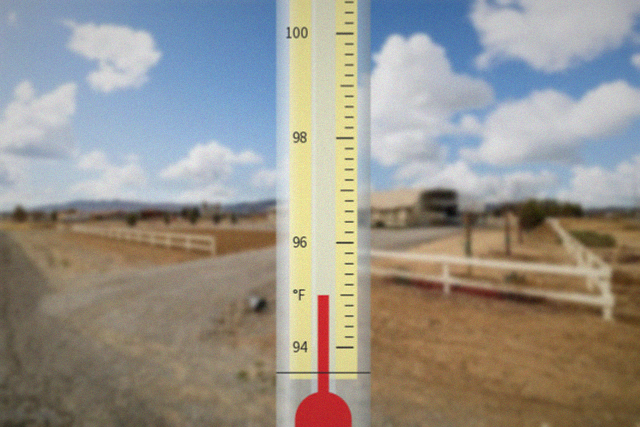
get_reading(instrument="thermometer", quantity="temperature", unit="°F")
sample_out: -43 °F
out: 95 °F
